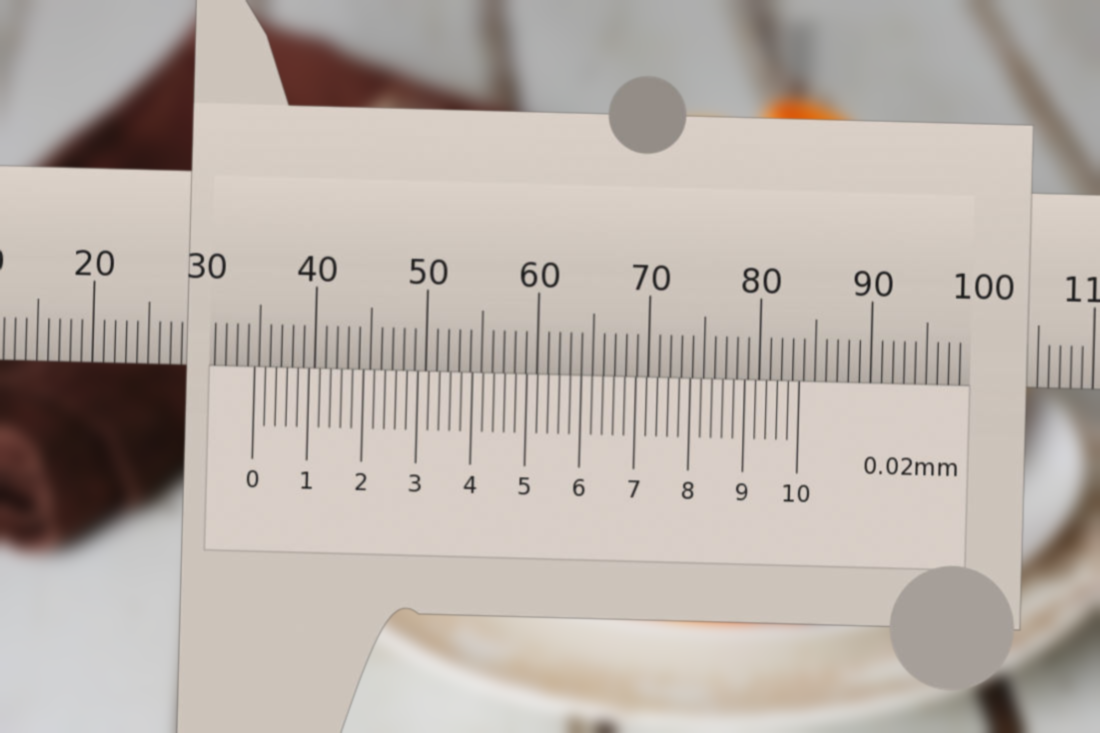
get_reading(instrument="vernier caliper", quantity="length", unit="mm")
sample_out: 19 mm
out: 34.6 mm
